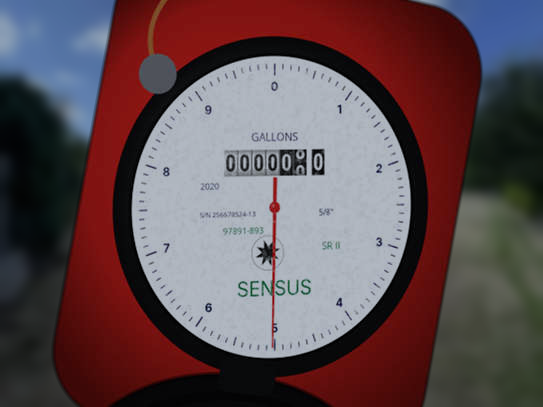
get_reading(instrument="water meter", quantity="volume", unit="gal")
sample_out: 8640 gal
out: 85.0 gal
